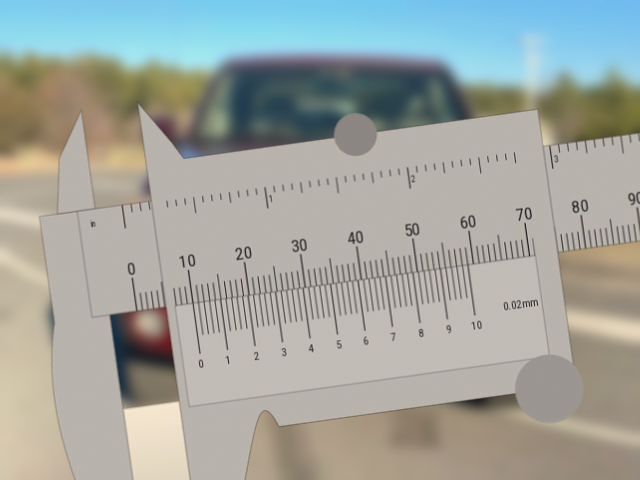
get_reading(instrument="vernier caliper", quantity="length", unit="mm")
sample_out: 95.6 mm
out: 10.0 mm
